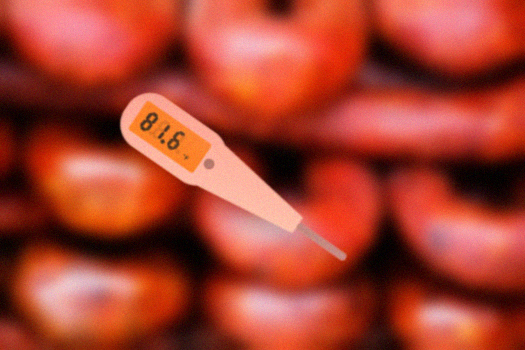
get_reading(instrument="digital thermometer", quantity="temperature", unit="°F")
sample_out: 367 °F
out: 81.6 °F
